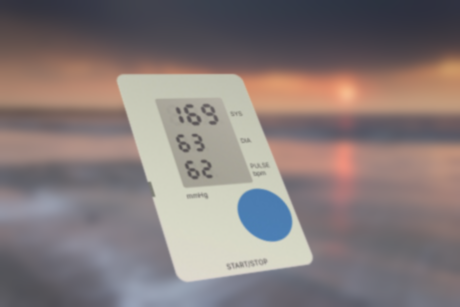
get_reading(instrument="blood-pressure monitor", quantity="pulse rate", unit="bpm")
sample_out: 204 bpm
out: 62 bpm
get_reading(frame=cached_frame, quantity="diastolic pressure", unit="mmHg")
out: 63 mmHg
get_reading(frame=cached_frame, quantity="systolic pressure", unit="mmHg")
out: 169 mmHg
